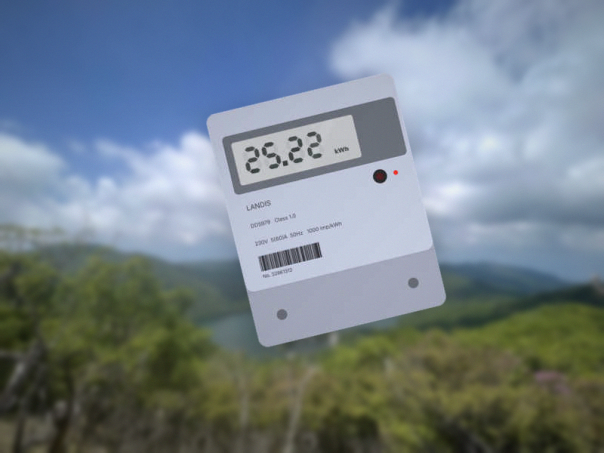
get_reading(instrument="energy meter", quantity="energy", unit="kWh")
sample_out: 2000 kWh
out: 25.22 kWh
